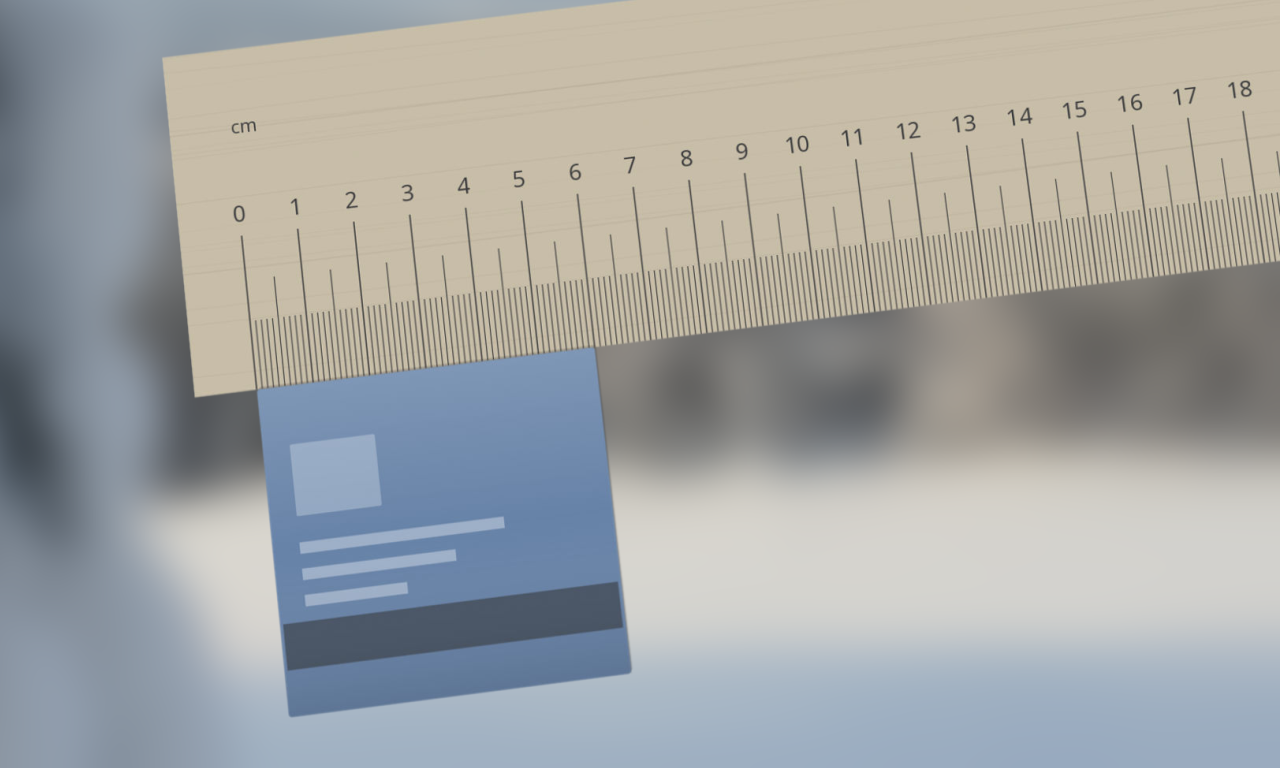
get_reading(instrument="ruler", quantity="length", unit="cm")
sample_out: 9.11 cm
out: 6 cm
